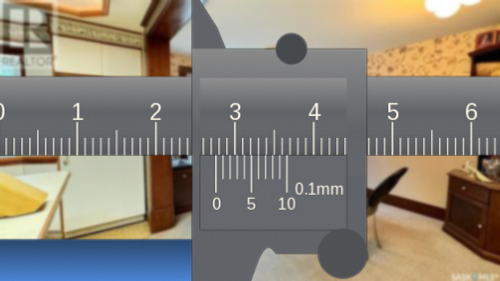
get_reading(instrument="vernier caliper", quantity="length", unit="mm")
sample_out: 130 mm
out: 27.6 mm
